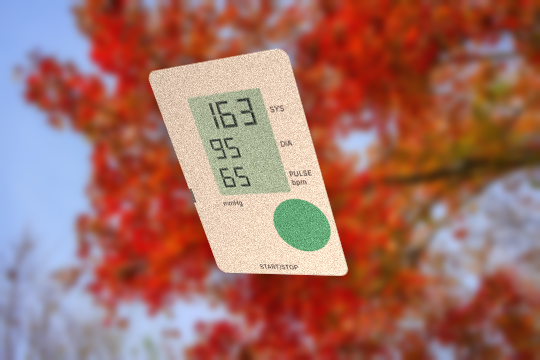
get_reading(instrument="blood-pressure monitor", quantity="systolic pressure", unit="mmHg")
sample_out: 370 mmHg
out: 163 mmHg
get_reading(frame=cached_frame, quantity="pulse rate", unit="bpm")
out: 65 bpm
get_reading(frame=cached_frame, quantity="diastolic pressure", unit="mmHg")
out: 95 mmHg
